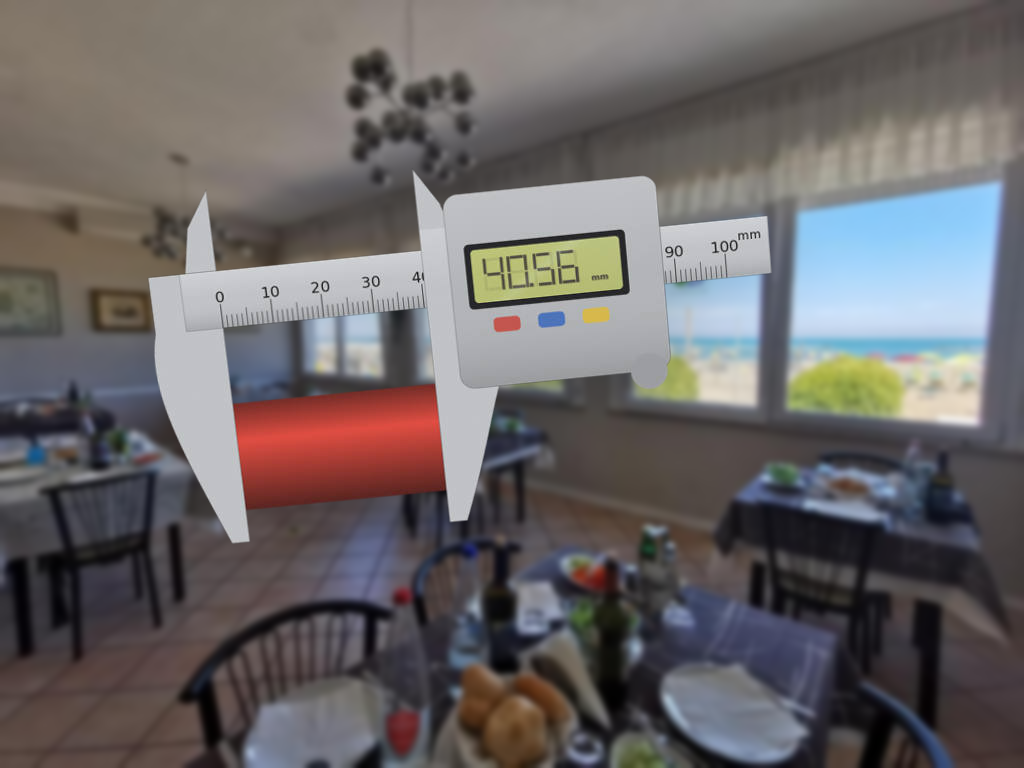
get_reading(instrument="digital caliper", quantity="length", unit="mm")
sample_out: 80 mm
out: 40.56 mm
